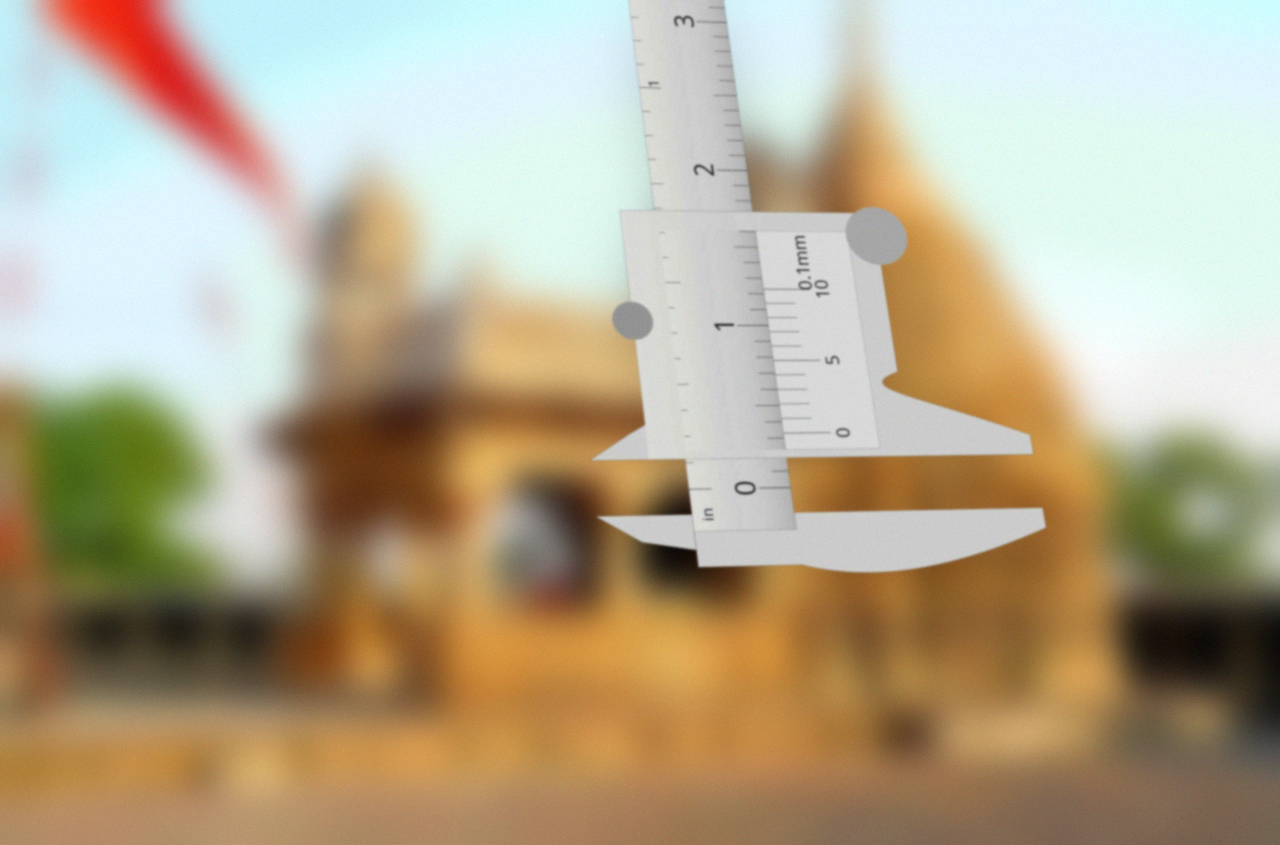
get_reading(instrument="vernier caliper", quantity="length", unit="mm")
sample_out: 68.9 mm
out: 3.3 mm
